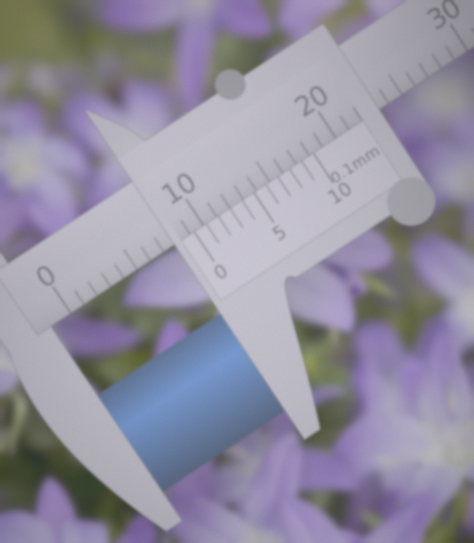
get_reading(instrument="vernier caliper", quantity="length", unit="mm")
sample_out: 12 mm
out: 9.3 mm
